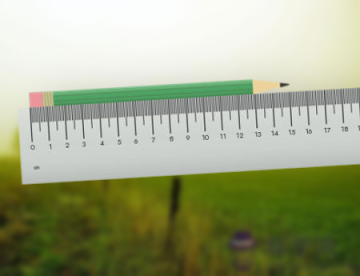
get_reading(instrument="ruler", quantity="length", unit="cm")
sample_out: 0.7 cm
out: 15 cm
